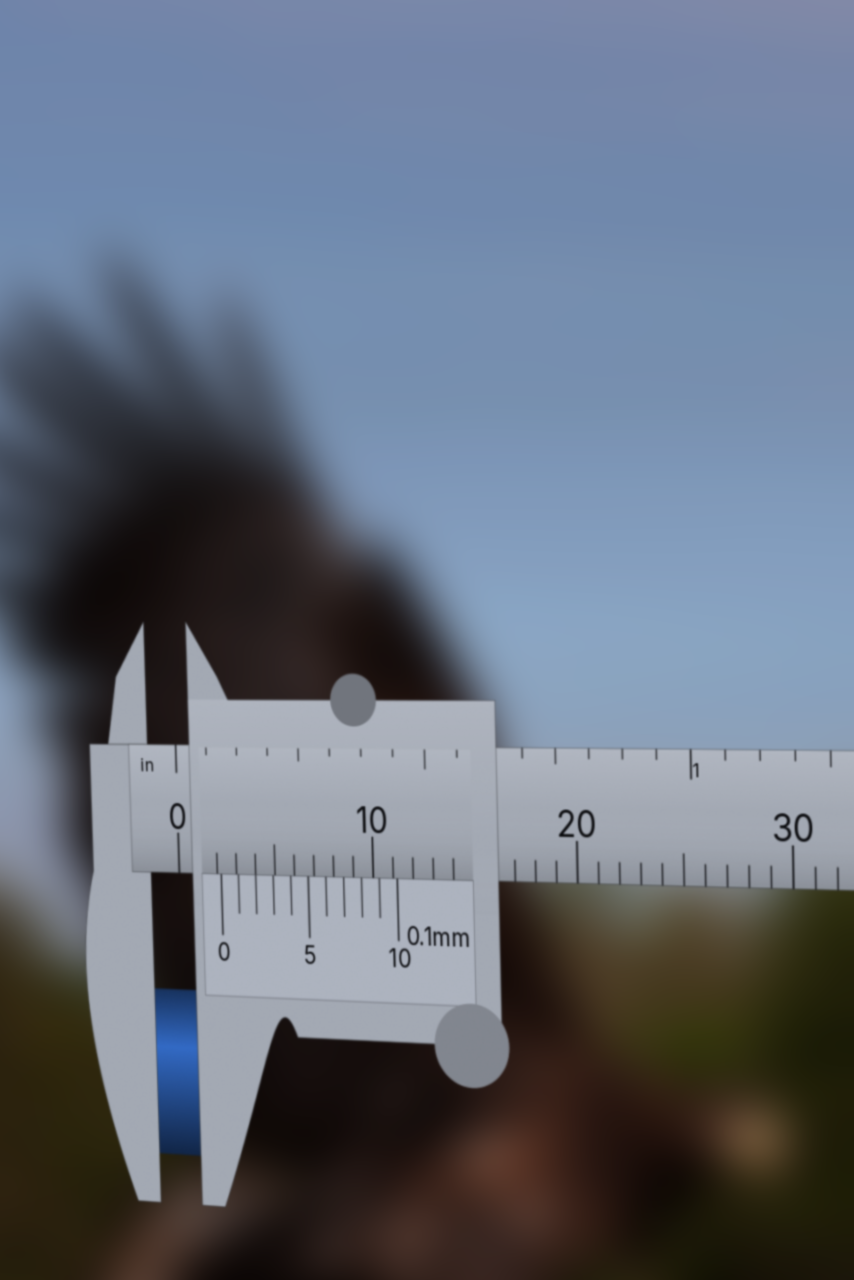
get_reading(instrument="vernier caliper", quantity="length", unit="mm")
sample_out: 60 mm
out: 2.2 mm
